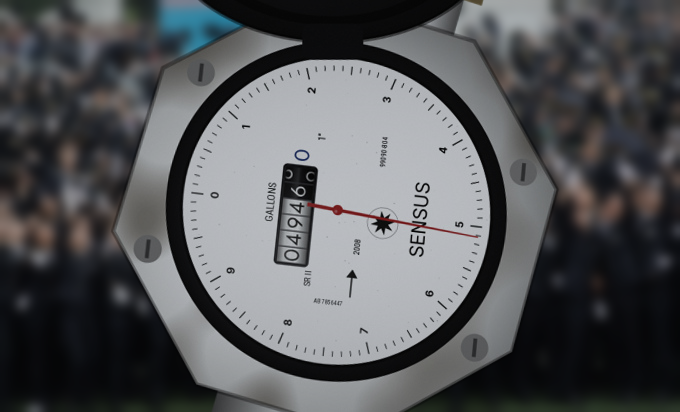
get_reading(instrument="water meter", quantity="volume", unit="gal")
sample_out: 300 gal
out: 494685.1 gal
